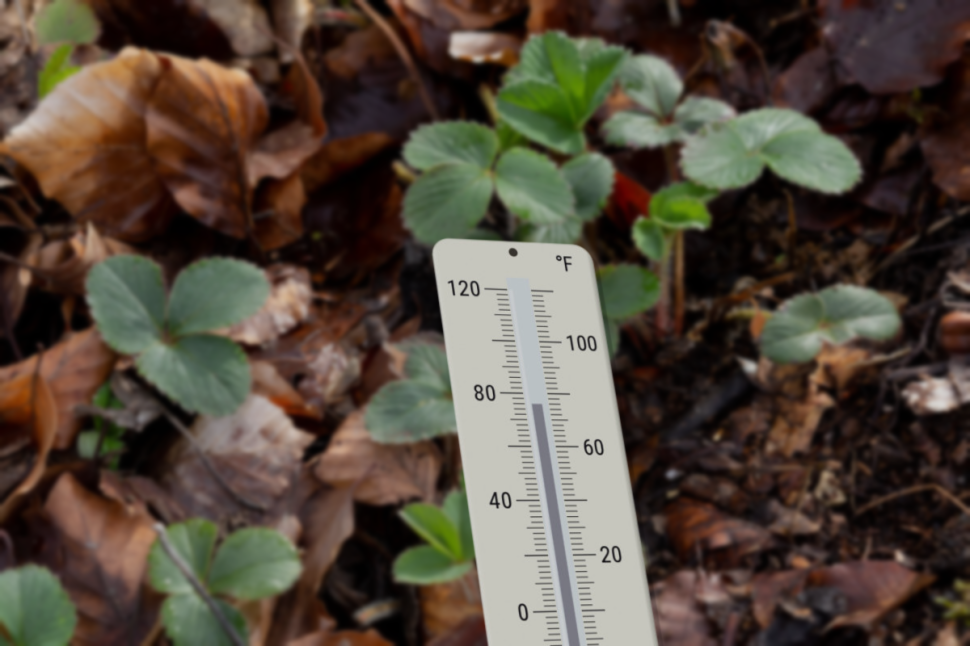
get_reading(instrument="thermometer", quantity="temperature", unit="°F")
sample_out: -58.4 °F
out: 76 °F
